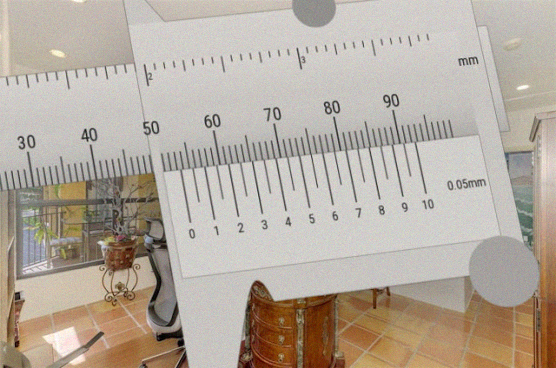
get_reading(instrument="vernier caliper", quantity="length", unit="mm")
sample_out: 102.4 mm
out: 53.6 mm
